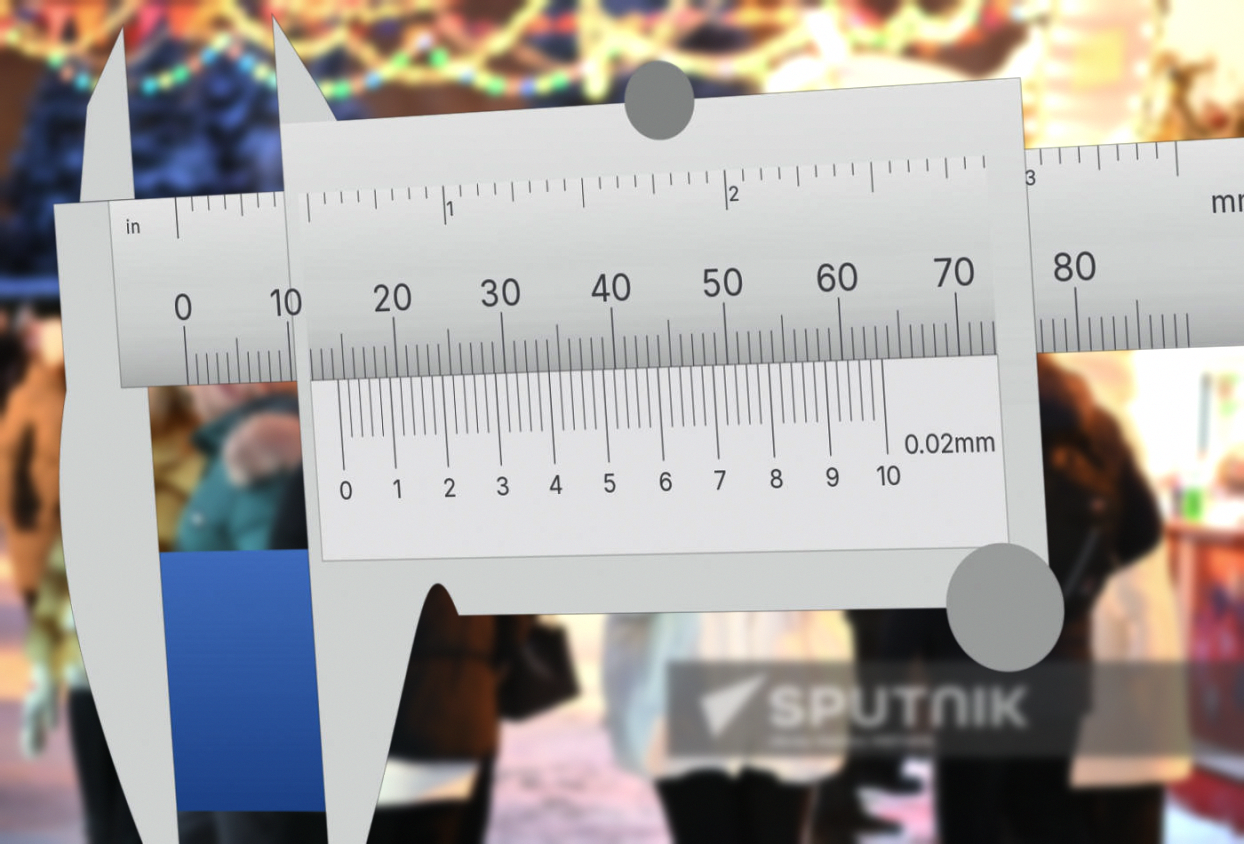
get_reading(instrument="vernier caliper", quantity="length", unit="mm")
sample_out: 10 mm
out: 14.4 mm
